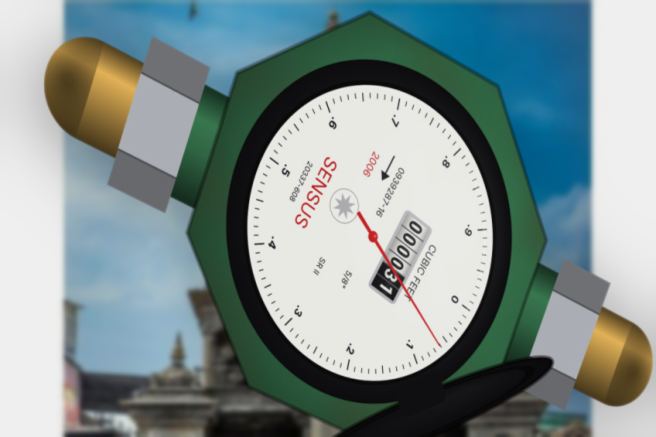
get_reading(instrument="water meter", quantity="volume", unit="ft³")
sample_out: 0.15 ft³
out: 31.06 ft³
